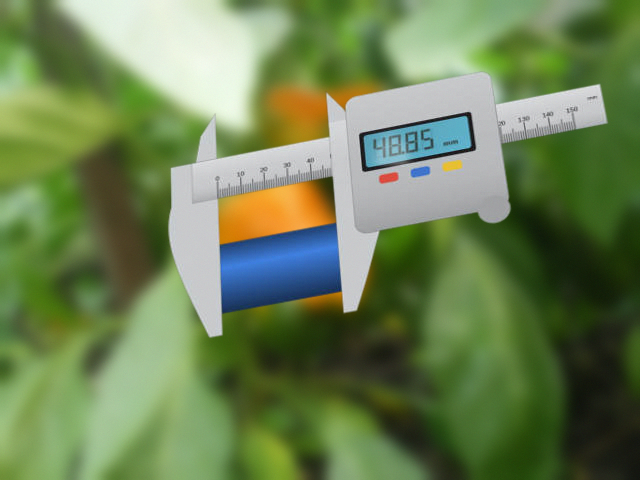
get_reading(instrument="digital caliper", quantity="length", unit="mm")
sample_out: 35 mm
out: 48.85 mm
